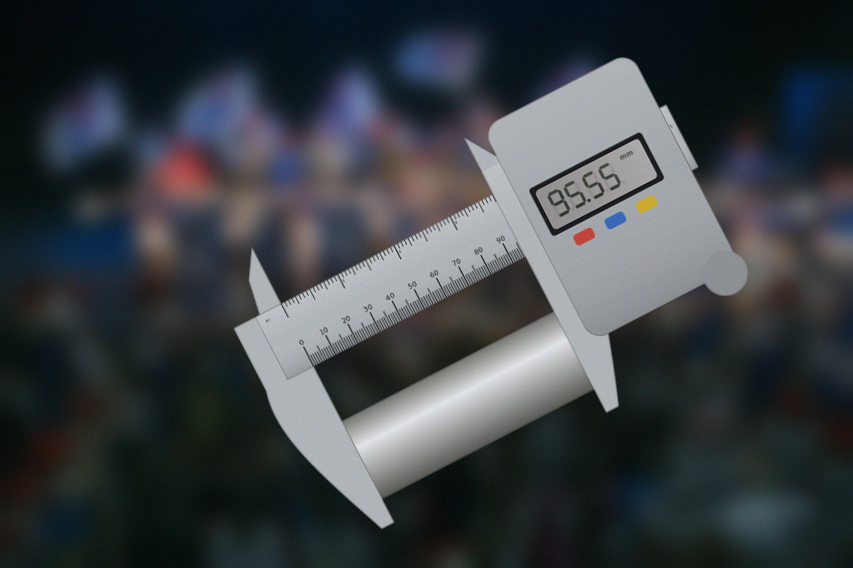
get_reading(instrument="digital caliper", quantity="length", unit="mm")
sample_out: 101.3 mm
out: 95.55 mm
